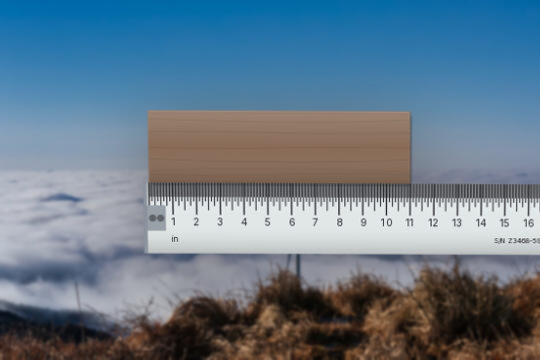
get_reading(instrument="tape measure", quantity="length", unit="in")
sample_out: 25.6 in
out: 11 in
